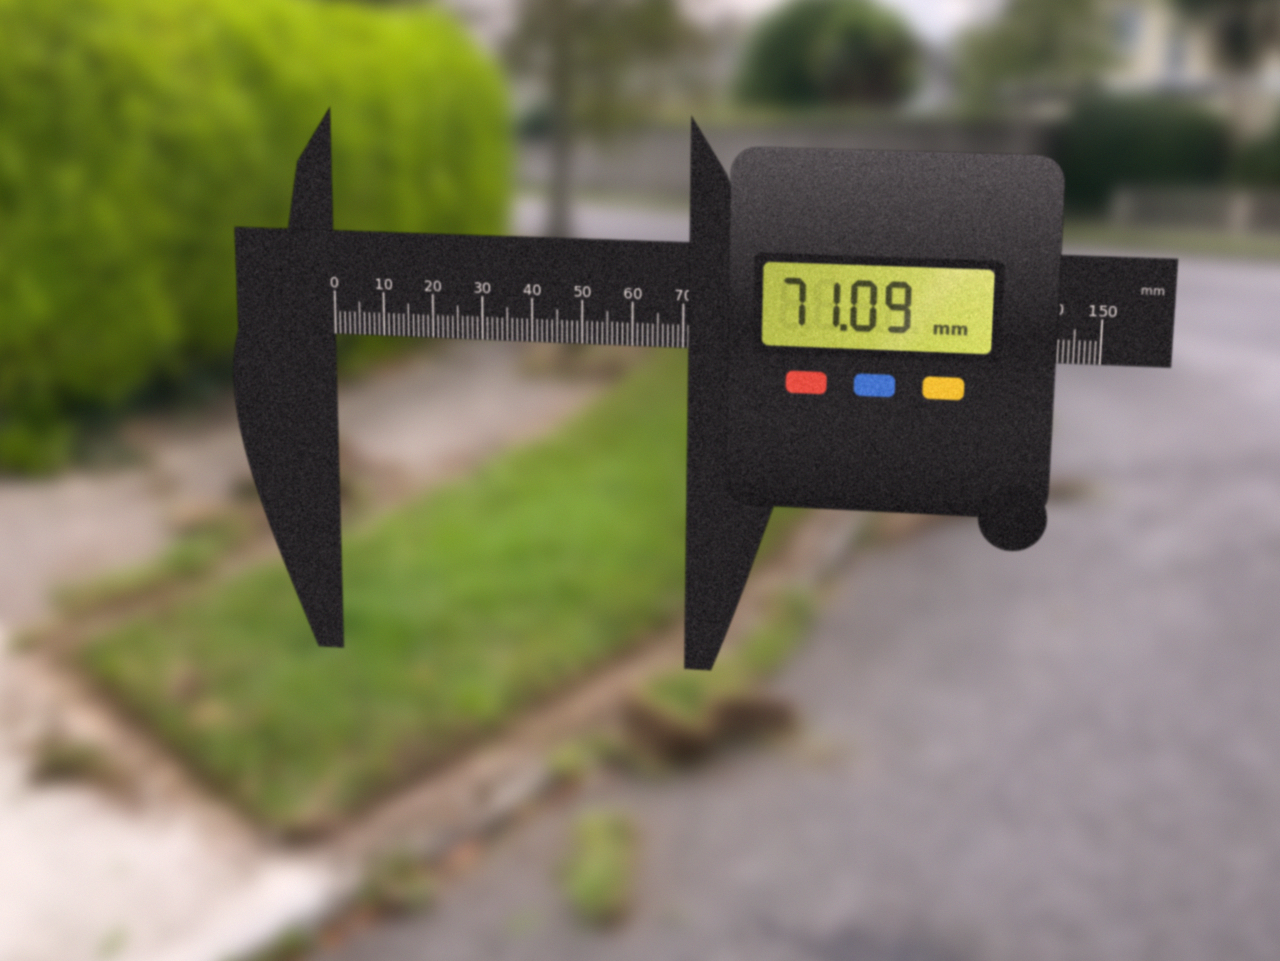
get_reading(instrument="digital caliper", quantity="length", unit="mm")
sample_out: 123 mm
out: 71.09 mm
